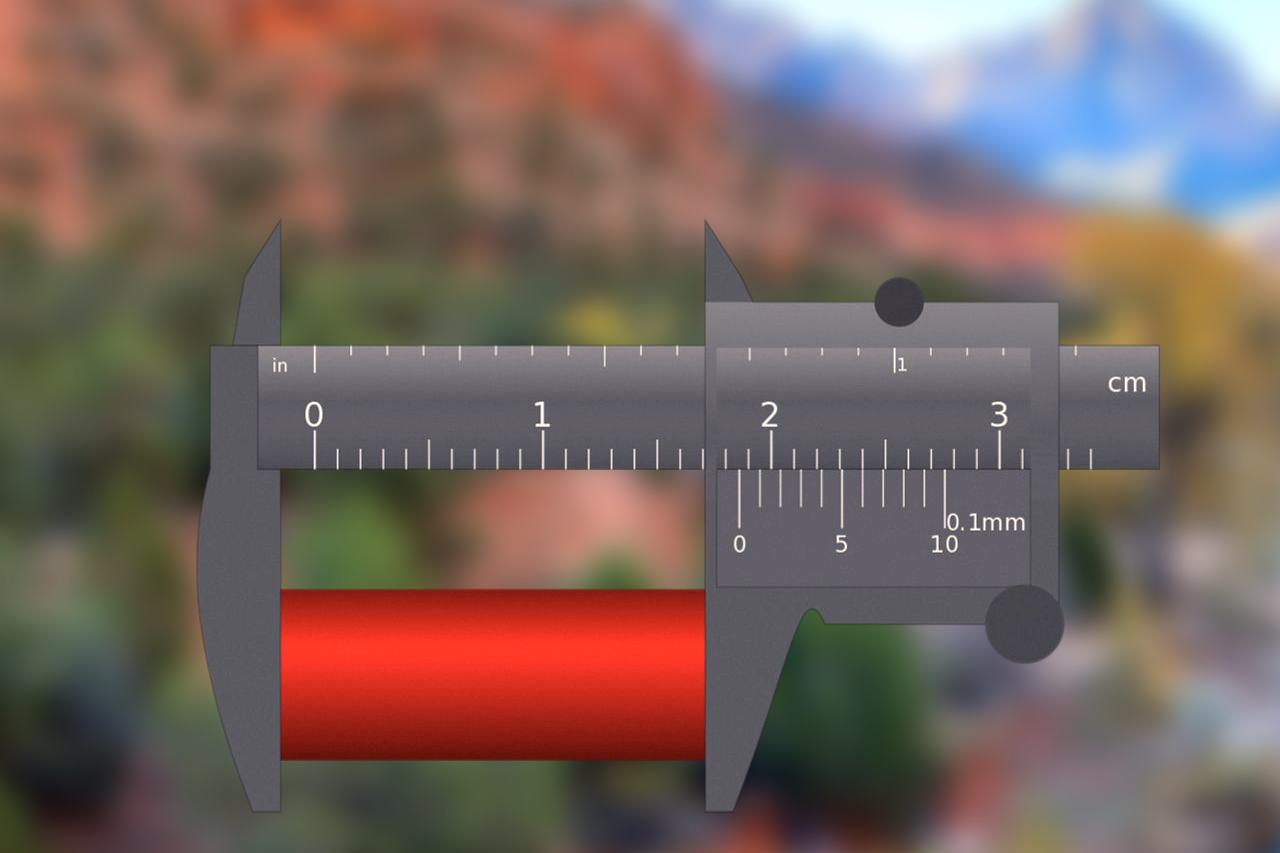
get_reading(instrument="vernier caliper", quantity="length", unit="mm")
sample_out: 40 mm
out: 18.6 mm
